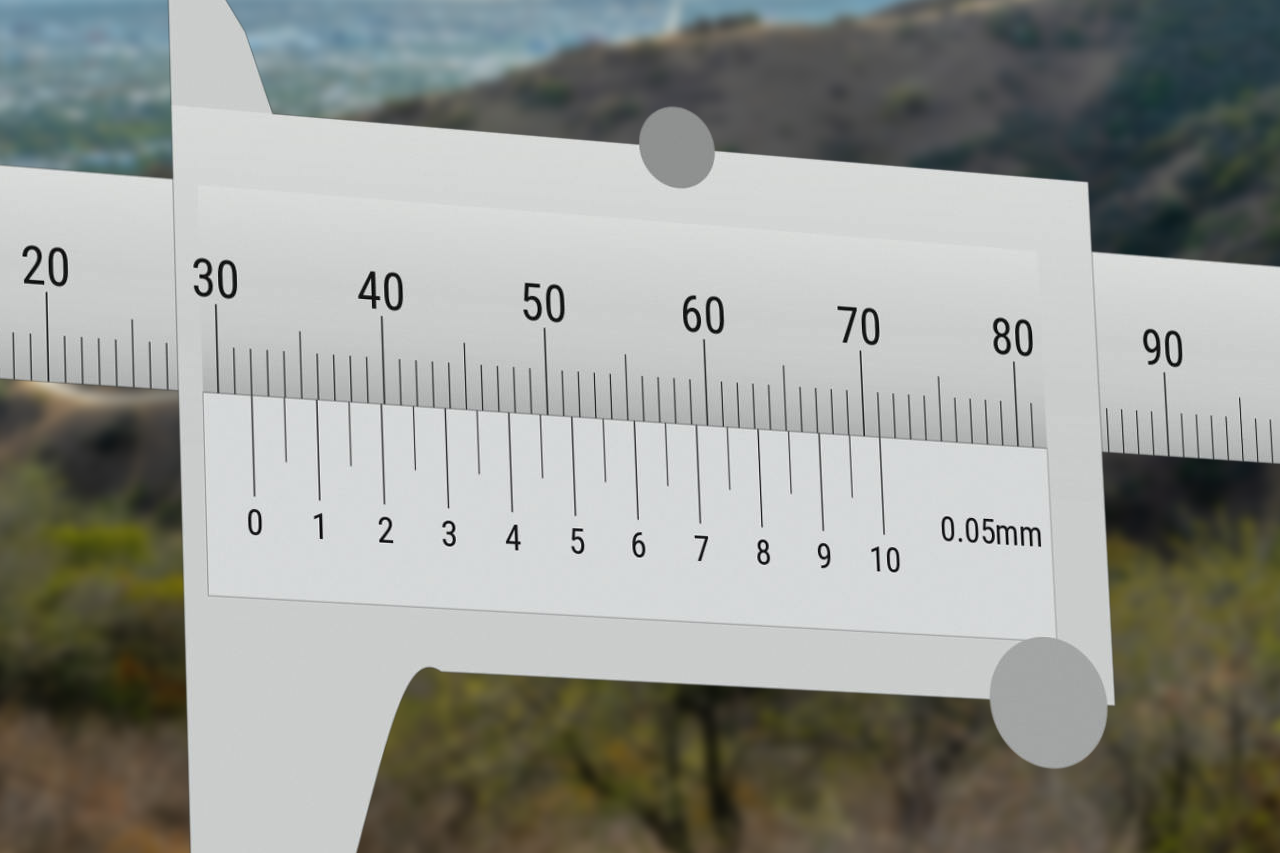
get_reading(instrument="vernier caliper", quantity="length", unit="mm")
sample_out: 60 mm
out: 32.0 mm
